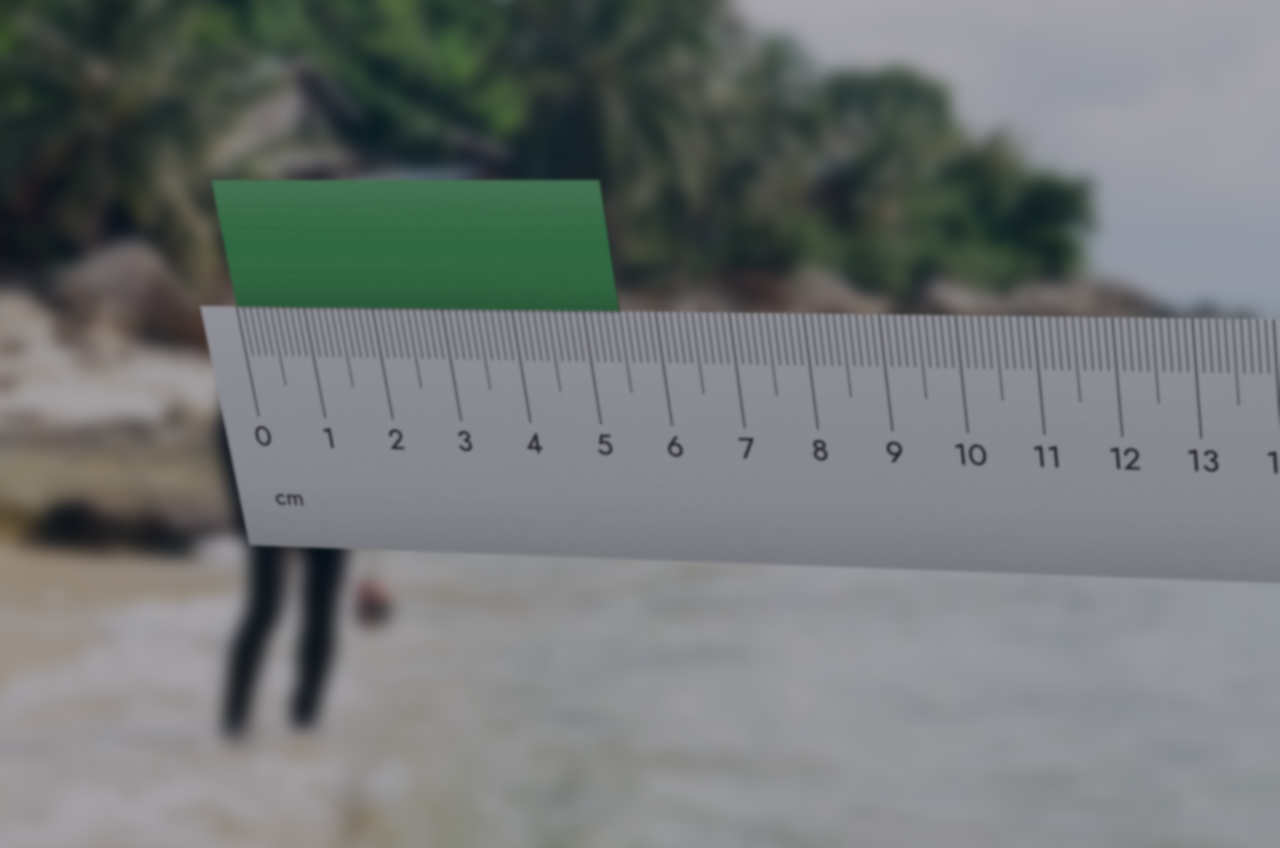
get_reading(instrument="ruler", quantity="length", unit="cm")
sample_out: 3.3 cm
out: 5.5 cm
